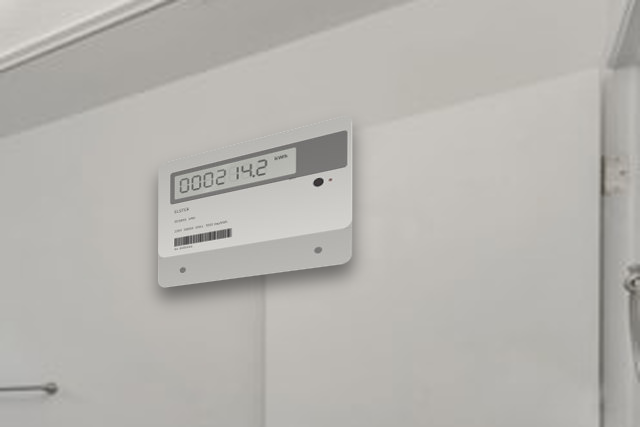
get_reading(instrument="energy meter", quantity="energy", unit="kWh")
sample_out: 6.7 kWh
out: 214.2 kWh
